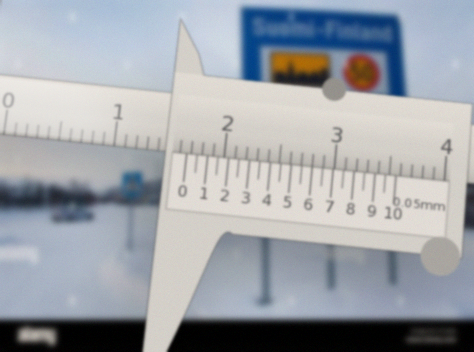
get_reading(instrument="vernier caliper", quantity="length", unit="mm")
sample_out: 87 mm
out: 16.6 mm
